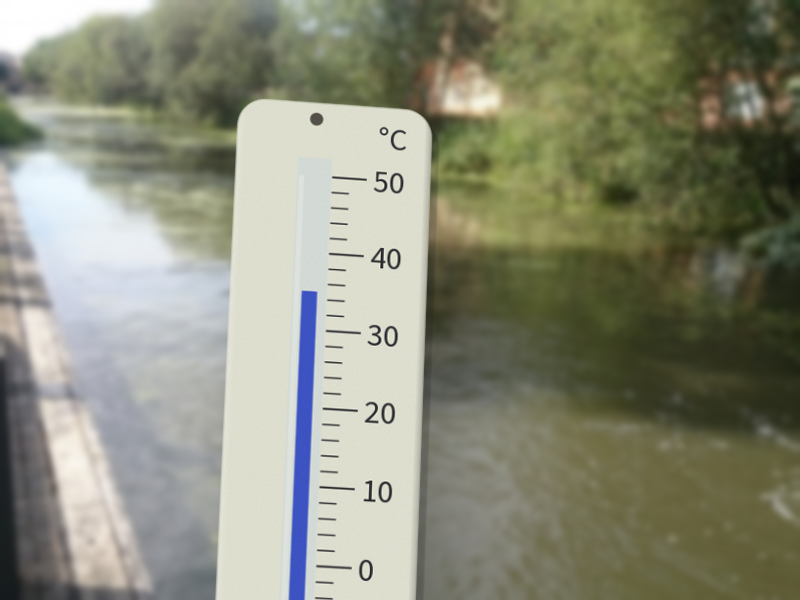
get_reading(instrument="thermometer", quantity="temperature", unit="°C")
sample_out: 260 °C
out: 35 °C
